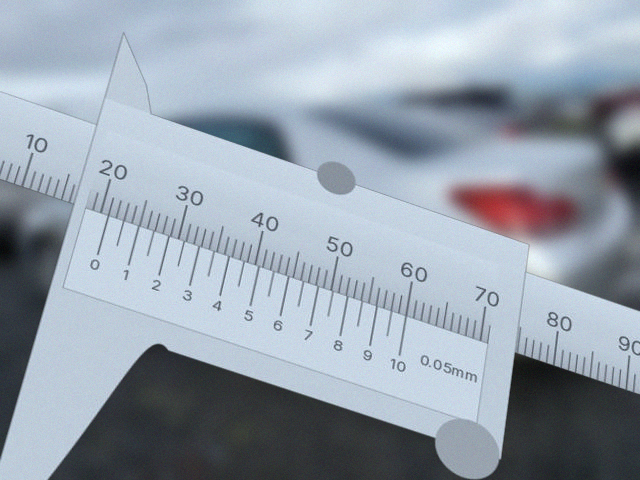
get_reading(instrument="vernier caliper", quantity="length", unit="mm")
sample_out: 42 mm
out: 21.0 mm
